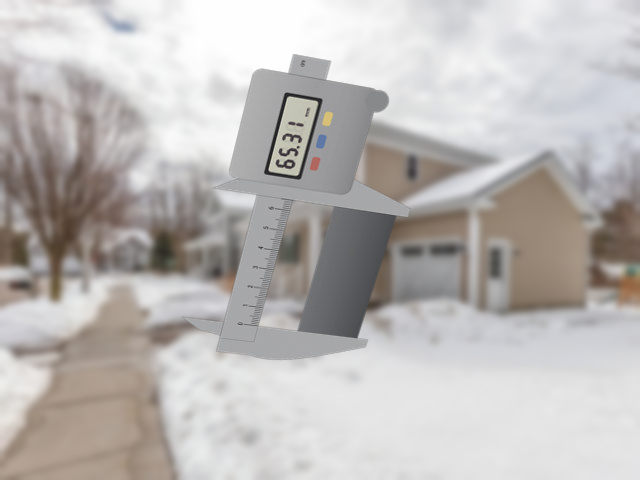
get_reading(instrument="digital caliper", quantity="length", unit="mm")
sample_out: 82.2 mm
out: 65.31 mm
